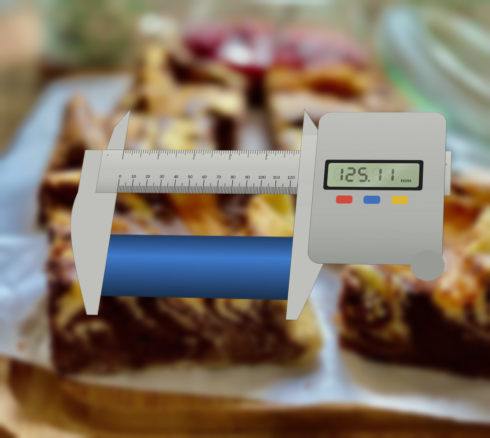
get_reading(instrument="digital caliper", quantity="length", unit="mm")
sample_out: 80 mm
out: 125.11 mm
